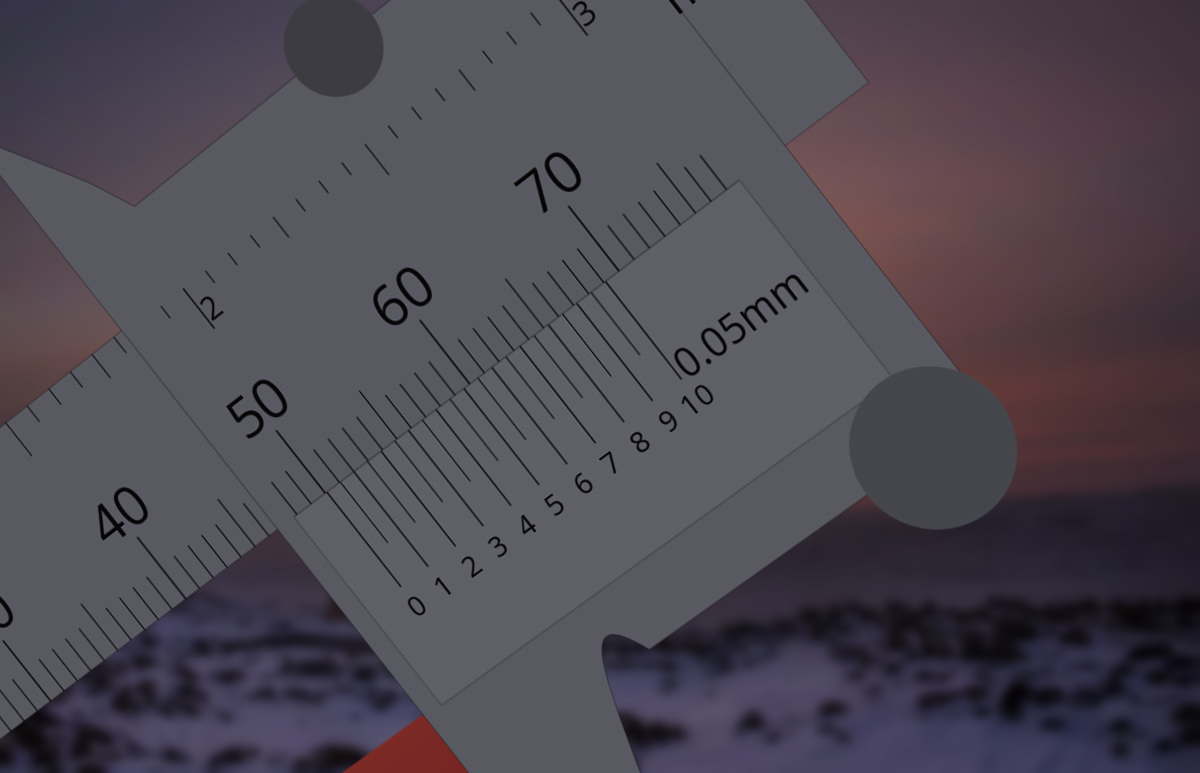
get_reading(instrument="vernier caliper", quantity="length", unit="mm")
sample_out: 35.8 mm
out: 50.1 mm
